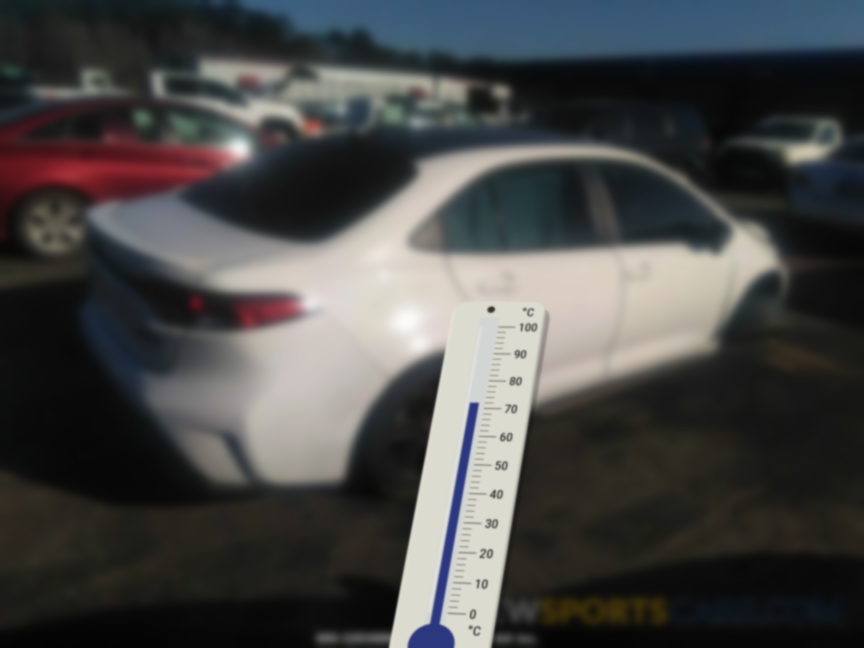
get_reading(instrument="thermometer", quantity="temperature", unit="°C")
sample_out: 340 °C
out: 72 °C
